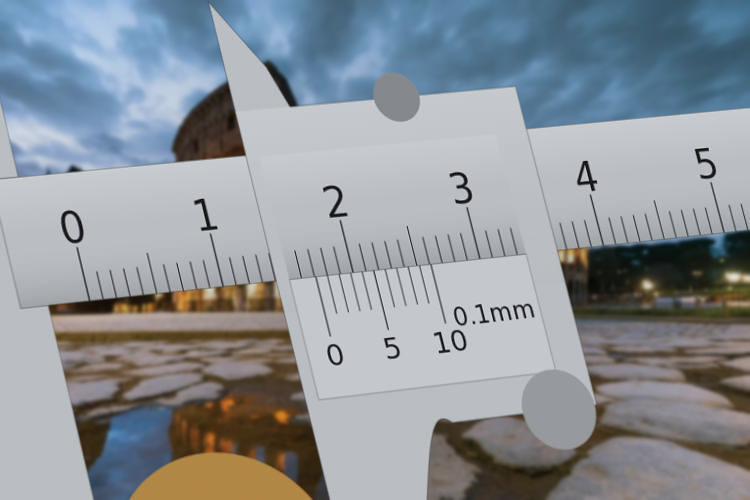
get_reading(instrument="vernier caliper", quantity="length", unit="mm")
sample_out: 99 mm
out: 17.1 mm
